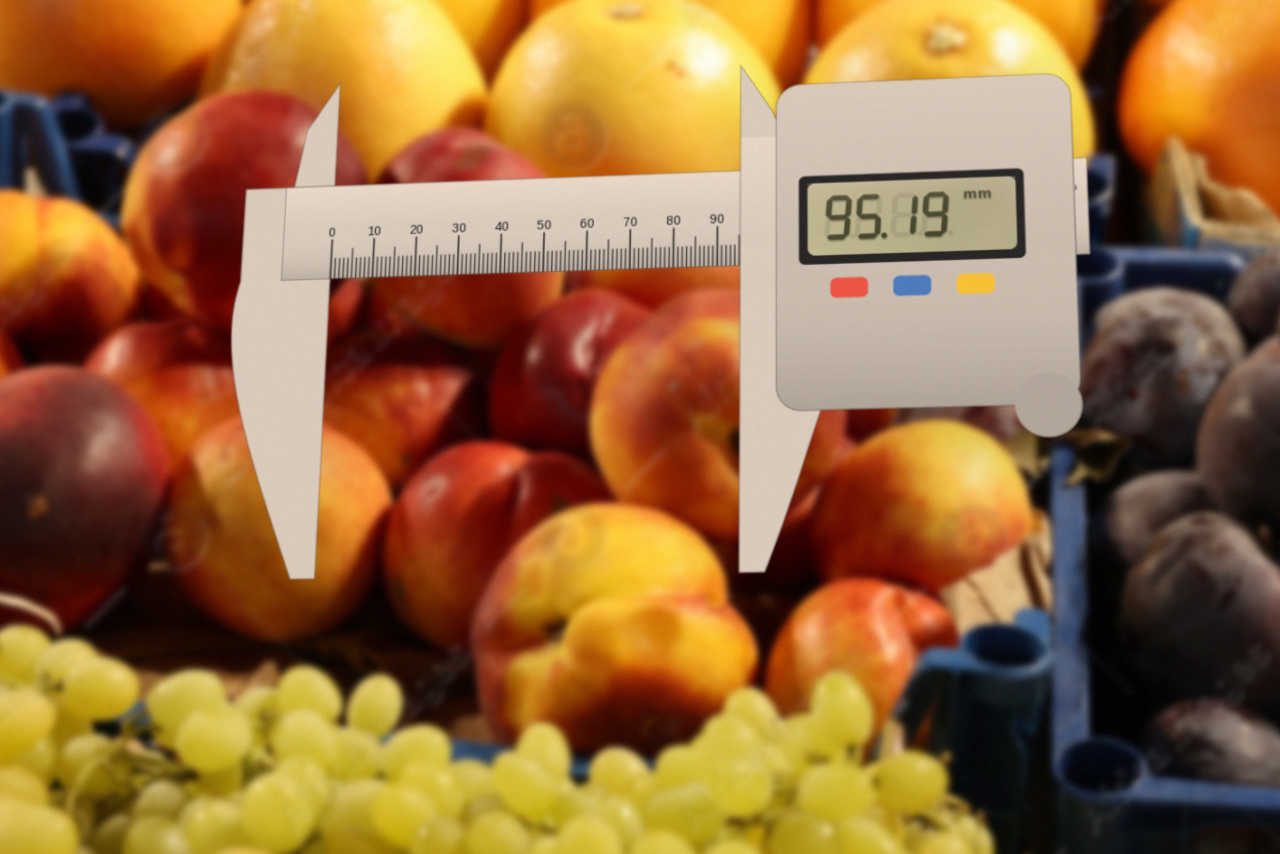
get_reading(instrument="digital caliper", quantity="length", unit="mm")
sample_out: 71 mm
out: 95.19 mm
